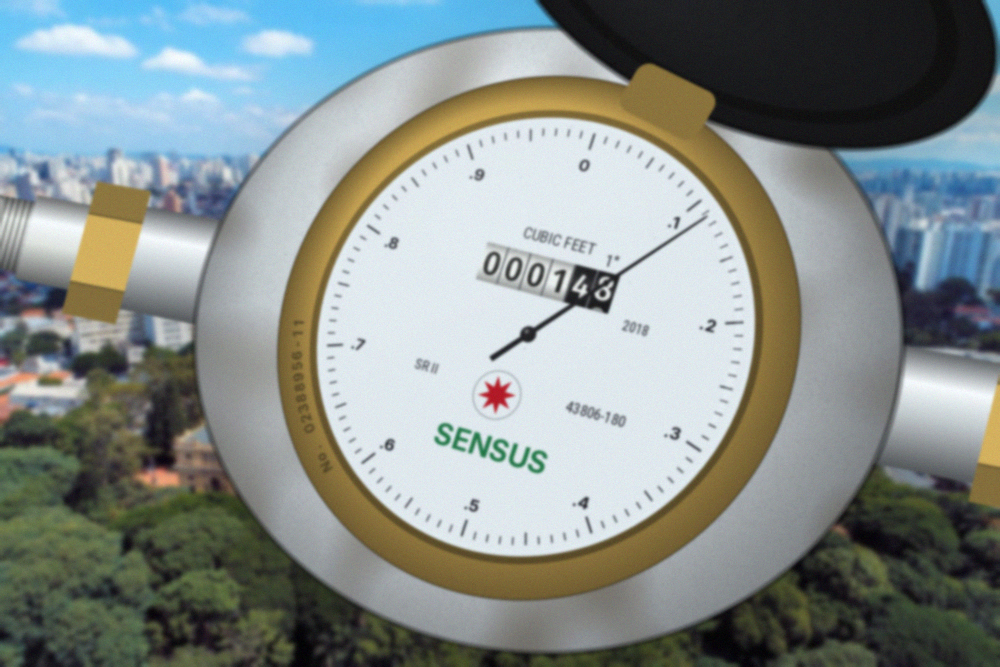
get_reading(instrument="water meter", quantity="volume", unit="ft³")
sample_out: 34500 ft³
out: 148.11 ft³
